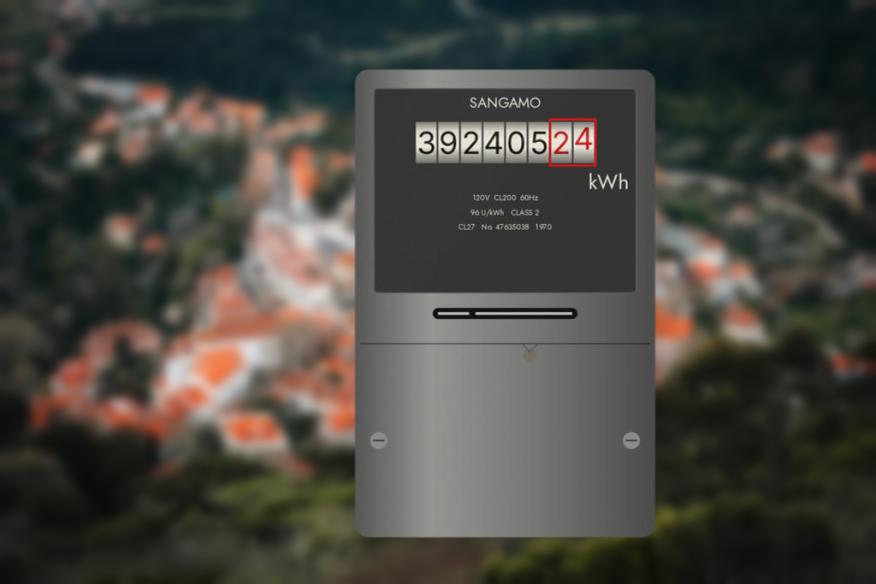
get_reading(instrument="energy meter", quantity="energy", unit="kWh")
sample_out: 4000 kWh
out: 392405.24 kWh
